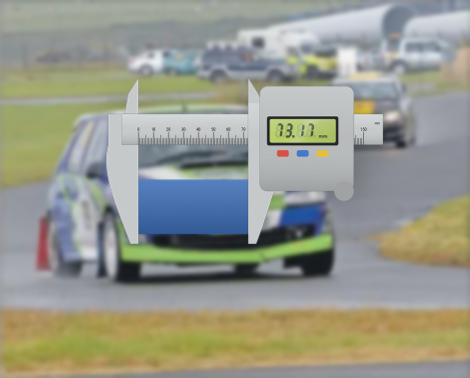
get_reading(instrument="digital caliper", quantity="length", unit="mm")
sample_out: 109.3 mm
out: 73.17 mm
